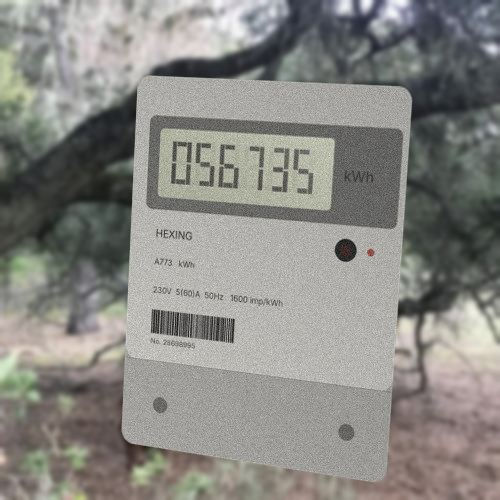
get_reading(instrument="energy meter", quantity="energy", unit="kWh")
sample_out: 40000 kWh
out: 56735 kWh
